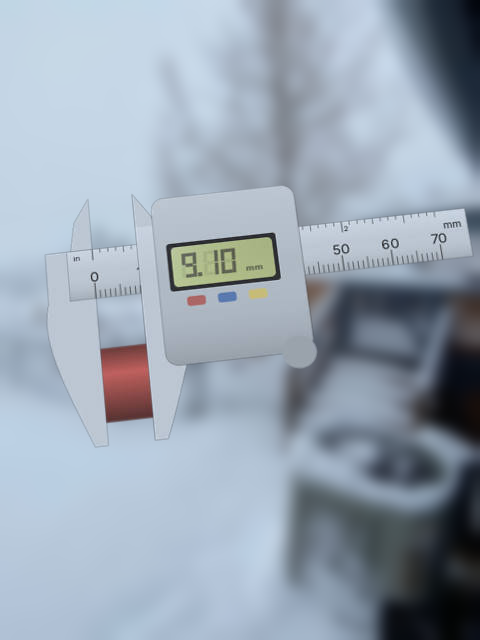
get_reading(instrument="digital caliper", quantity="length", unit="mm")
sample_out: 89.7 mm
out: 9.10 mm
